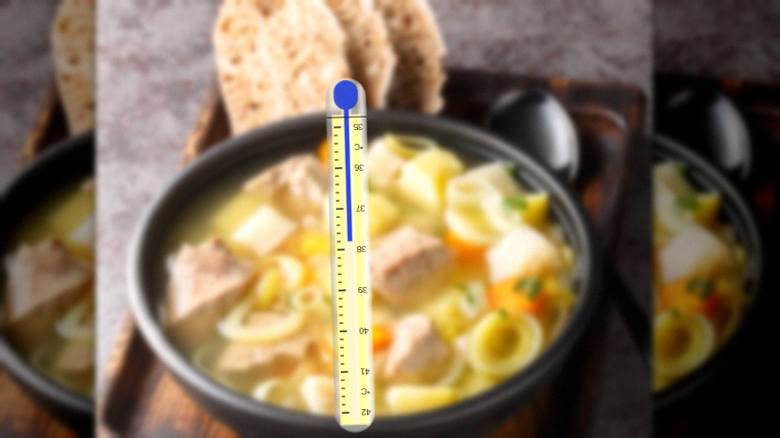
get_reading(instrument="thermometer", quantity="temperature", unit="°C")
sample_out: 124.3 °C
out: 37.8 °C
